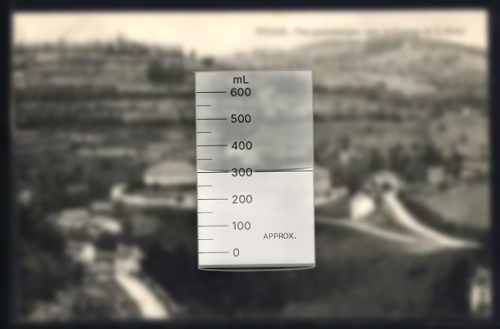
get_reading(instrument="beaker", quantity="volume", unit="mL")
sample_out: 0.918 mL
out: 300 mL
